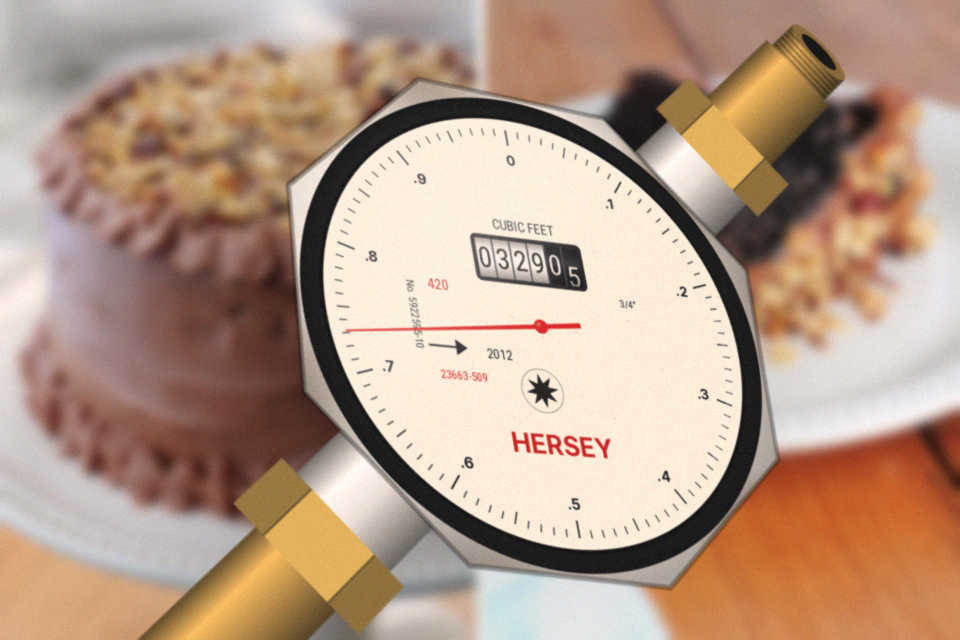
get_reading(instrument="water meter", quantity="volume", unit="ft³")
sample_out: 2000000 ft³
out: 32904.73 ft³
